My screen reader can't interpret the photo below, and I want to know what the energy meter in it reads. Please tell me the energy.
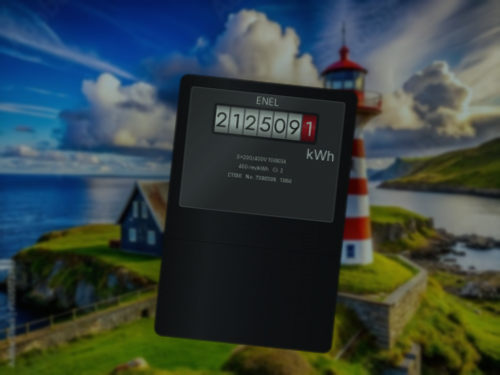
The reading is 212509.1 kWh
